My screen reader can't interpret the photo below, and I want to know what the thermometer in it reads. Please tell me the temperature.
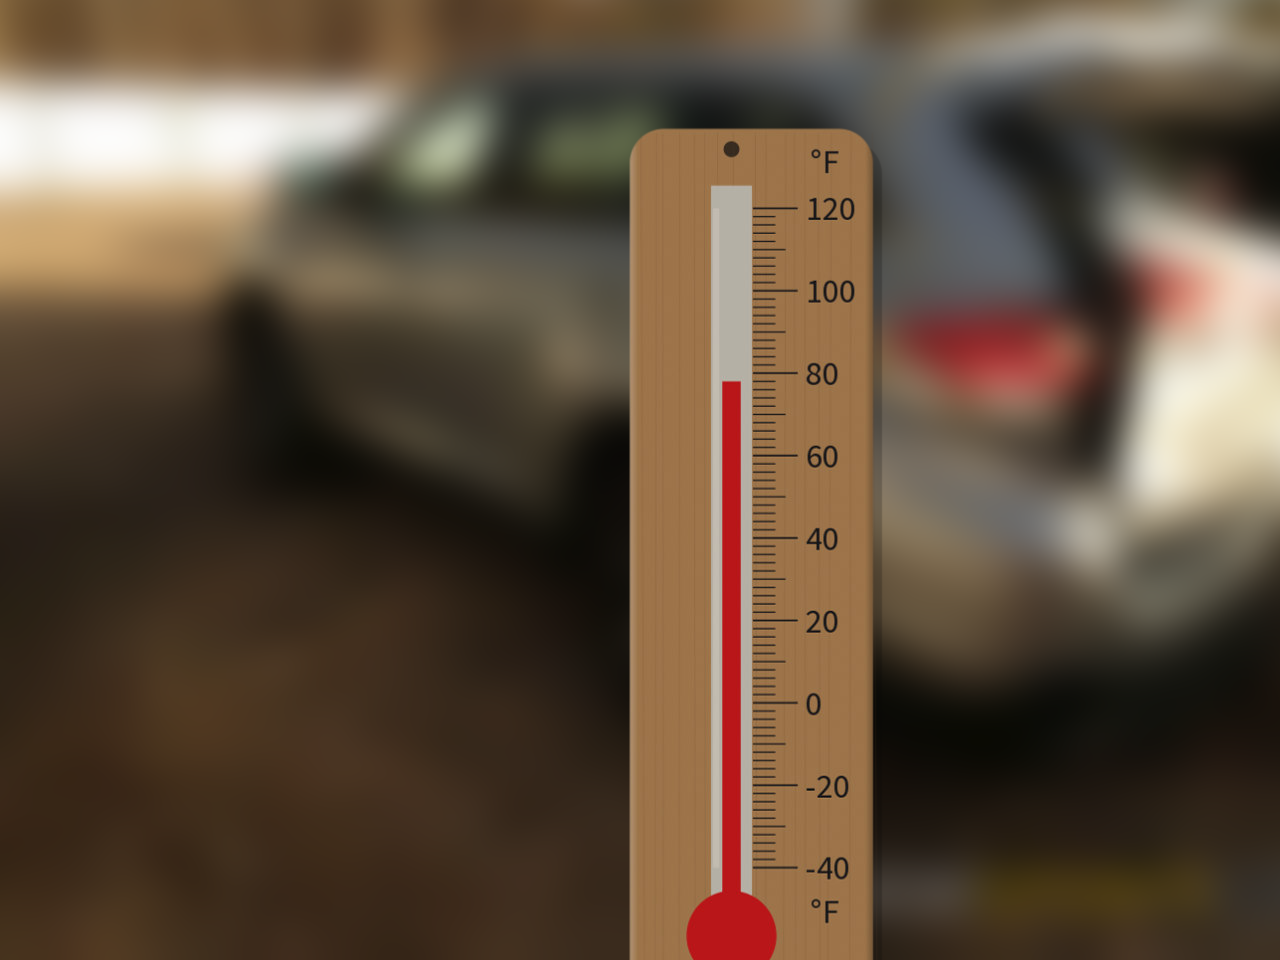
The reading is 78 °F
